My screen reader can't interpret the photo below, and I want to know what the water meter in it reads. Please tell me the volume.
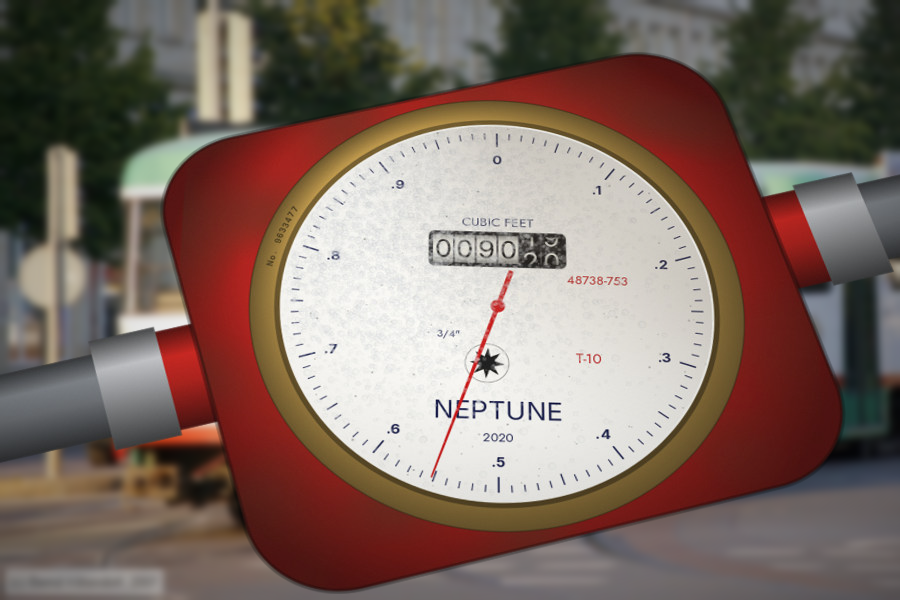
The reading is 9019.55 ft³
